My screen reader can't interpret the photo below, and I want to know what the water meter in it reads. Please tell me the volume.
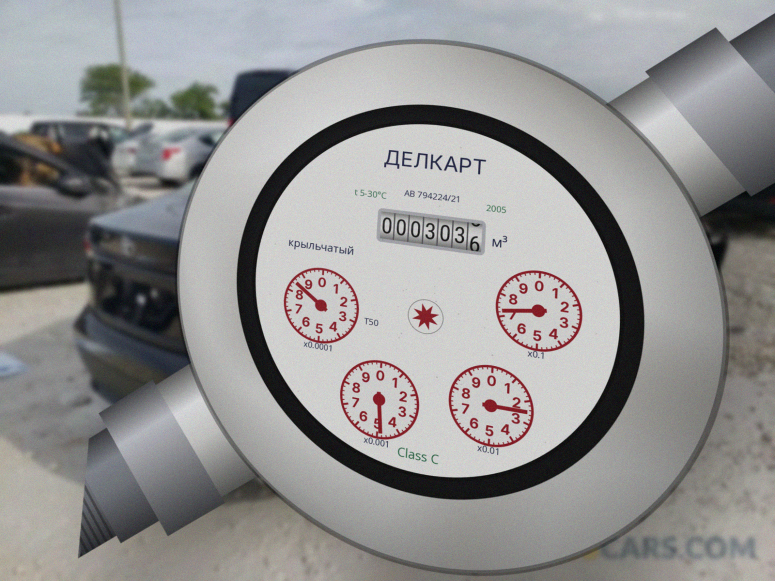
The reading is 3035.7248 m³
